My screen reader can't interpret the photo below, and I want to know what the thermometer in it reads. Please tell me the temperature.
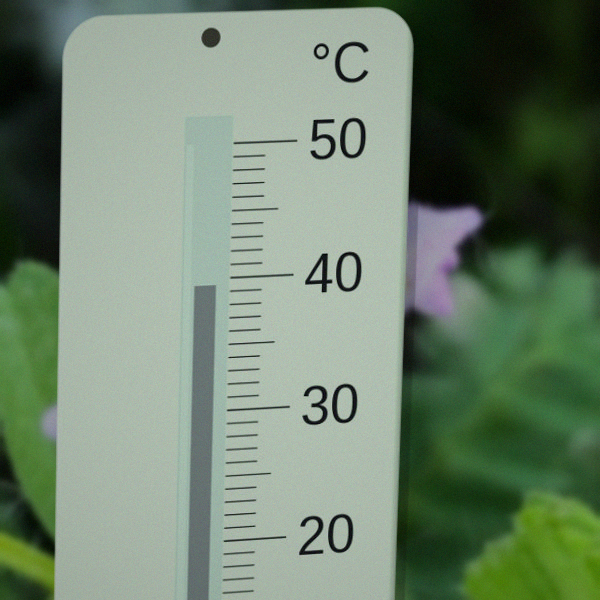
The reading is 39.5 °C
